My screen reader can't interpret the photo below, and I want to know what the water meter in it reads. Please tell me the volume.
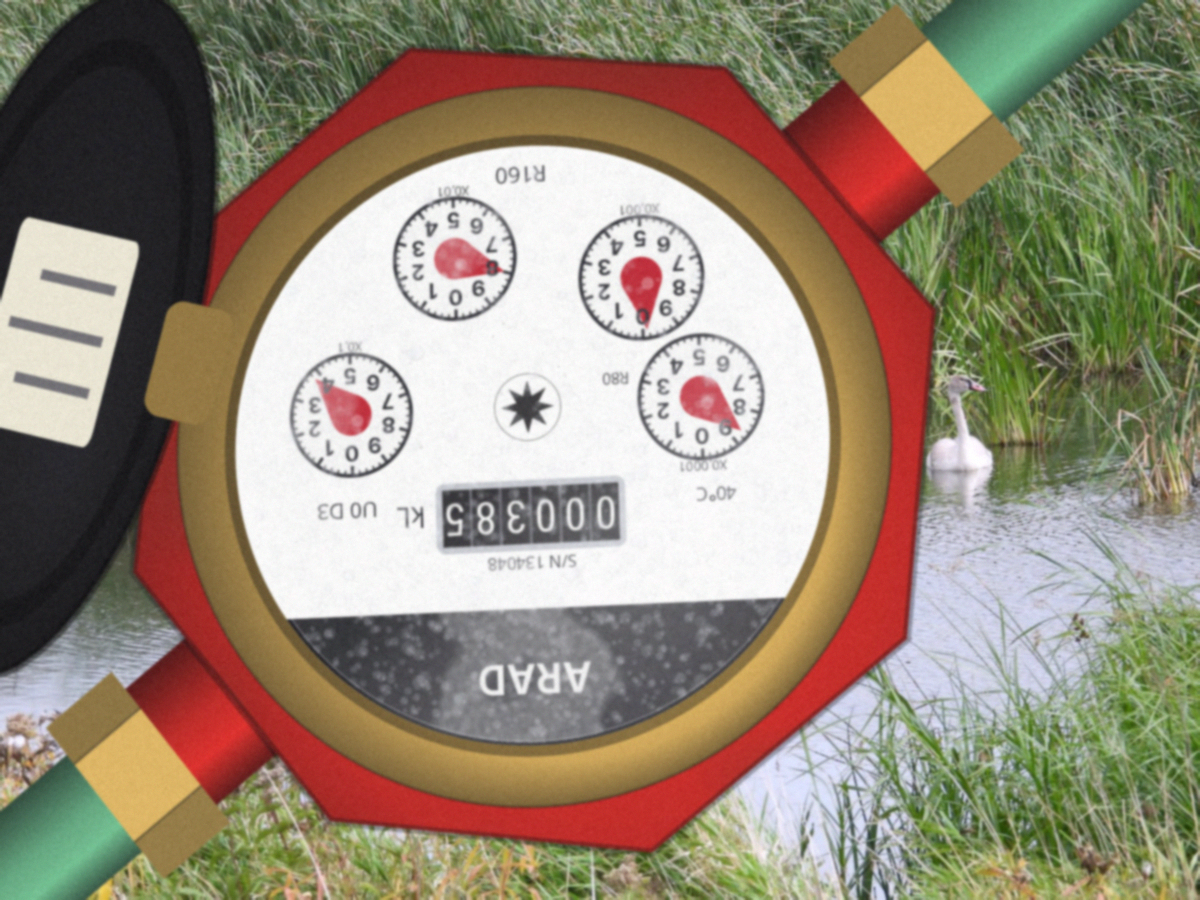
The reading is 385.3798 kL
